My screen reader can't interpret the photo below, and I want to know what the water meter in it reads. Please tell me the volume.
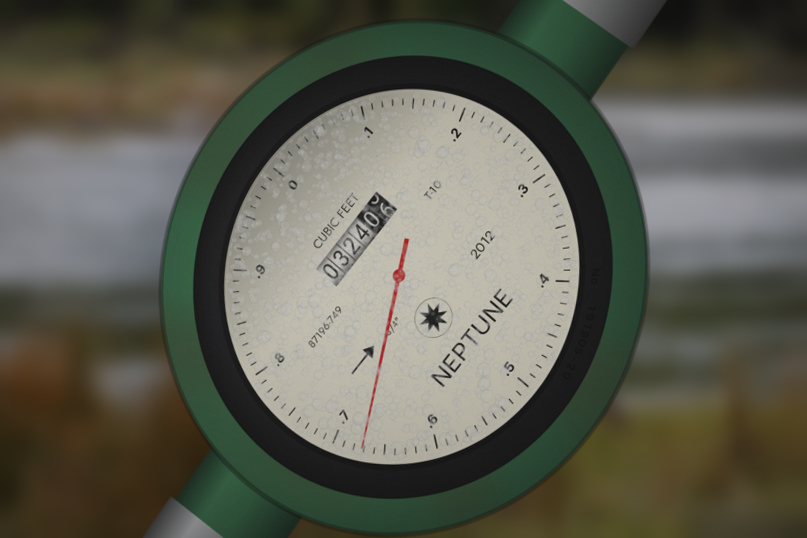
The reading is 32405.67 ft³
